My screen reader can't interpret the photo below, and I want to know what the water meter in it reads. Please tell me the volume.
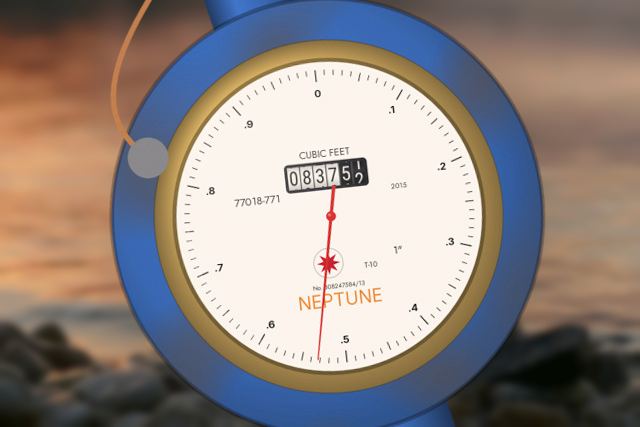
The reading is 83751.53 ft³
